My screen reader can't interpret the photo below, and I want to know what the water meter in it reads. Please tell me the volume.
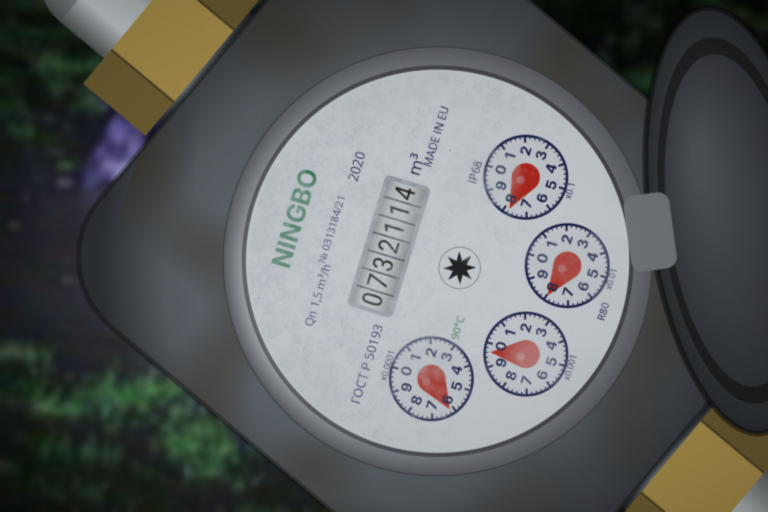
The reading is 732114.7796 m³
